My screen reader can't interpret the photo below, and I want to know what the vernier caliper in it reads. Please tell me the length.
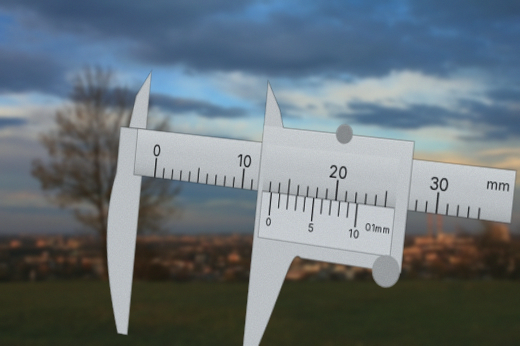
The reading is 13.2 mm
